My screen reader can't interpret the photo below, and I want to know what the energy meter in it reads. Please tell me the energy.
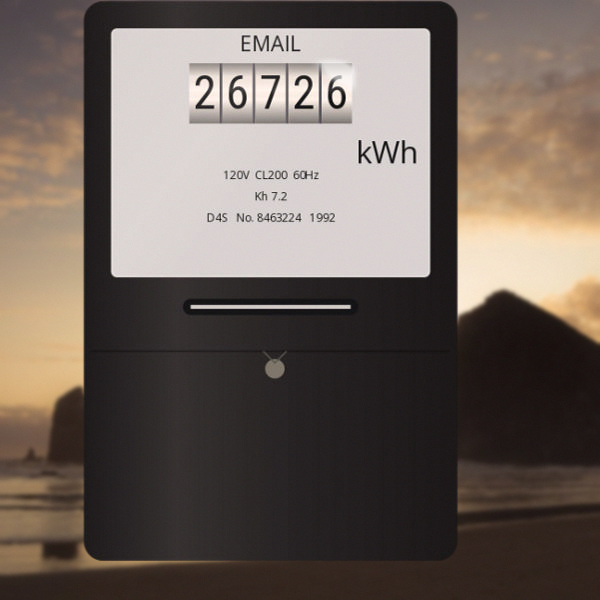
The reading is 26726 kWh
